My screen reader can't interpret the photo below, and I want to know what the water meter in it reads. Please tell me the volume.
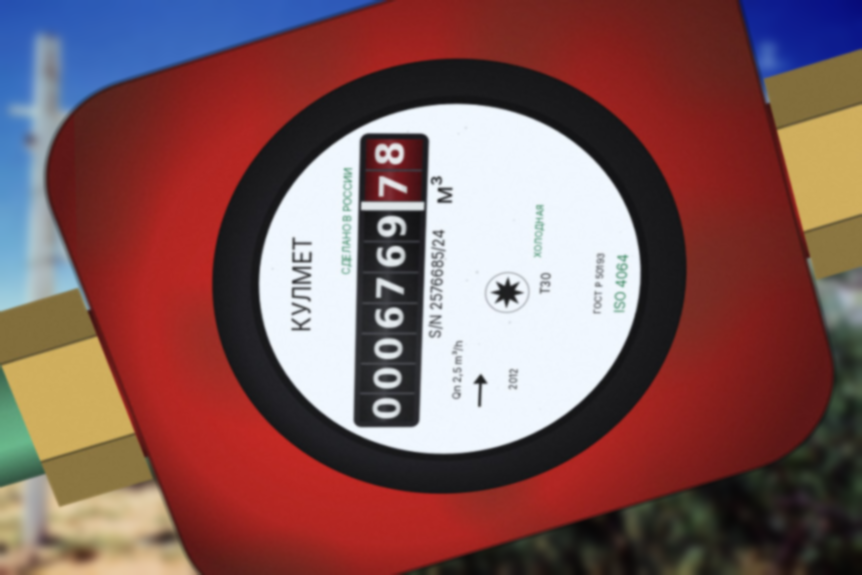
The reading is 6769.78 m³
